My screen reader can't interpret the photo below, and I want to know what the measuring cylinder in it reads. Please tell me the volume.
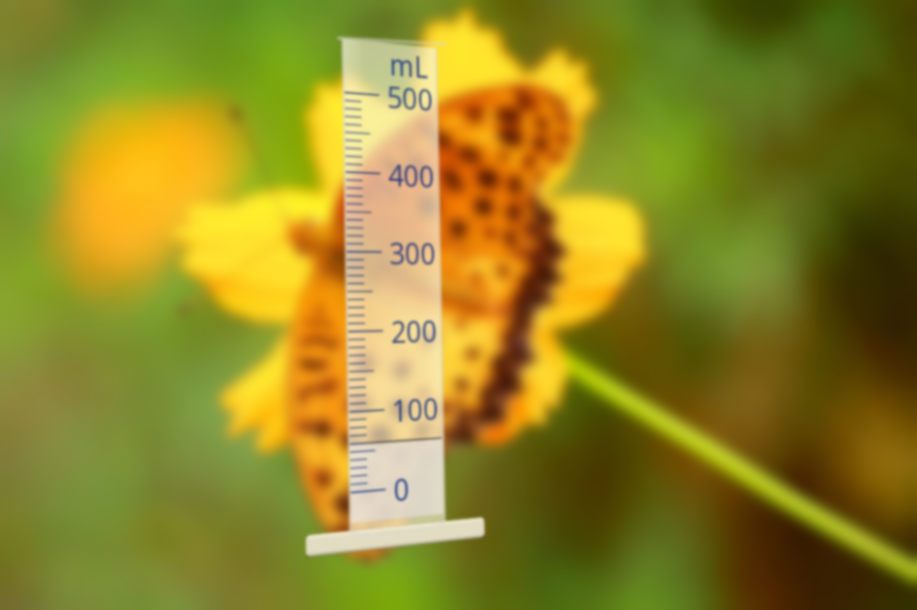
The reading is 60 mL
